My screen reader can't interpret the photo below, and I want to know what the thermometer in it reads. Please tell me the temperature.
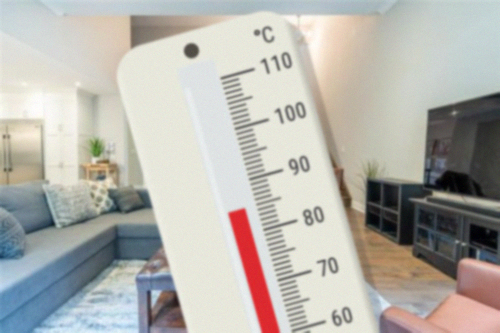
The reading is 85 °C
